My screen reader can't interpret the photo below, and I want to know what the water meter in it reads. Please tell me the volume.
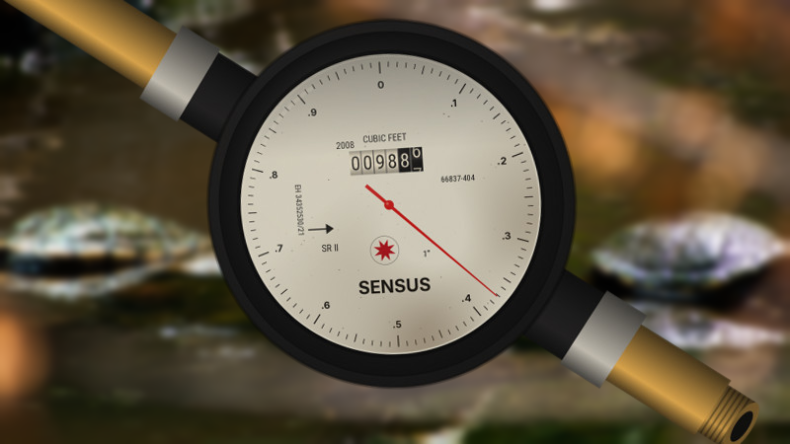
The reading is 9886.37 ft³
